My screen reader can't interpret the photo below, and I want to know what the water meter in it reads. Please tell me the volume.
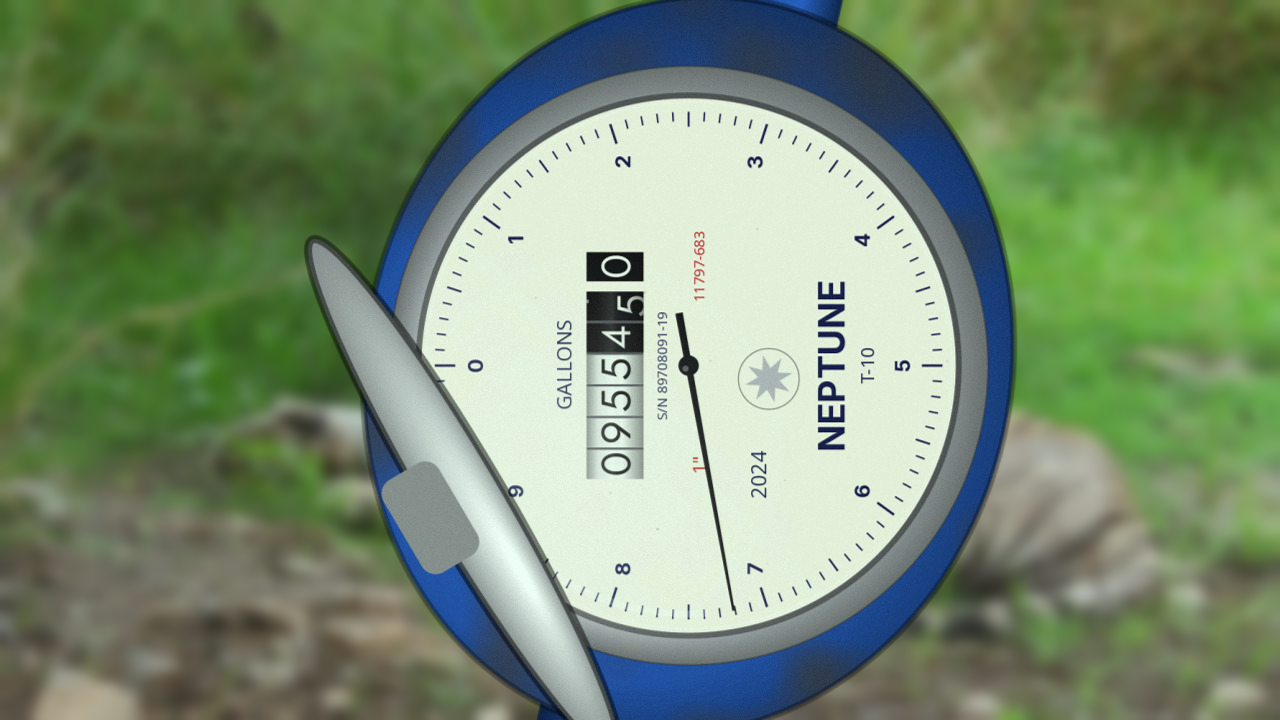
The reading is 955447.2 gal
